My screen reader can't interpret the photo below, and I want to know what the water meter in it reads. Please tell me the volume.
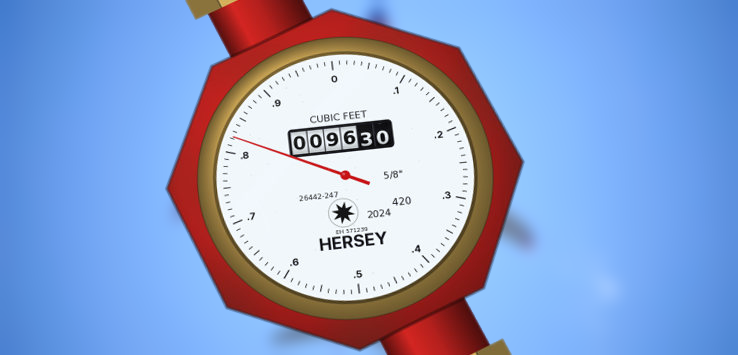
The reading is 9629.82 ft³
